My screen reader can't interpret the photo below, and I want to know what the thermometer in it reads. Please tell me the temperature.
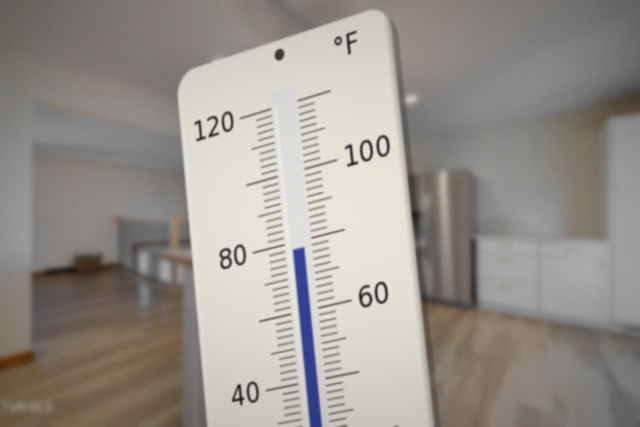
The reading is 78 °F
